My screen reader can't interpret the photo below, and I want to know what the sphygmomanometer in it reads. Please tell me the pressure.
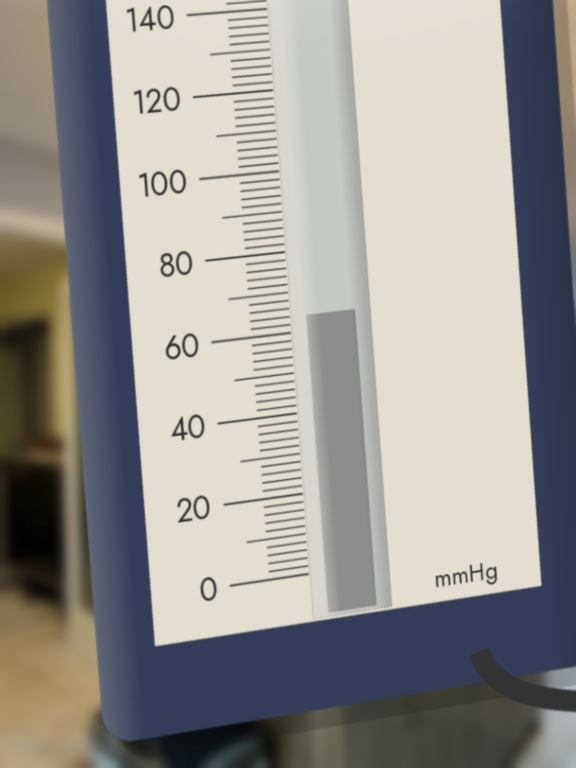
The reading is 64 mmHg
